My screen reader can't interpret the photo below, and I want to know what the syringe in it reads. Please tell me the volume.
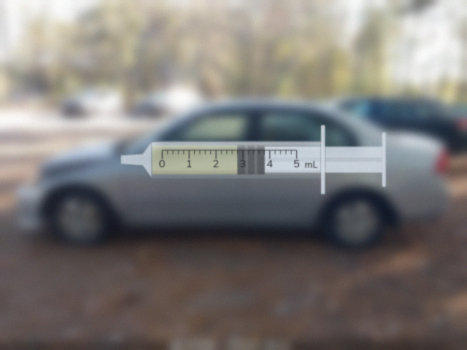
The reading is 2.8 mL
